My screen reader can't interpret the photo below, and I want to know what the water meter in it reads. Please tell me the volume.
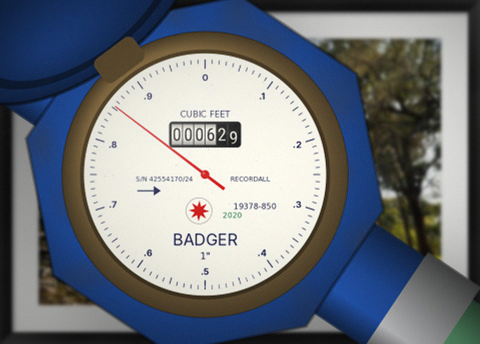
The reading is 628.85 ft³
